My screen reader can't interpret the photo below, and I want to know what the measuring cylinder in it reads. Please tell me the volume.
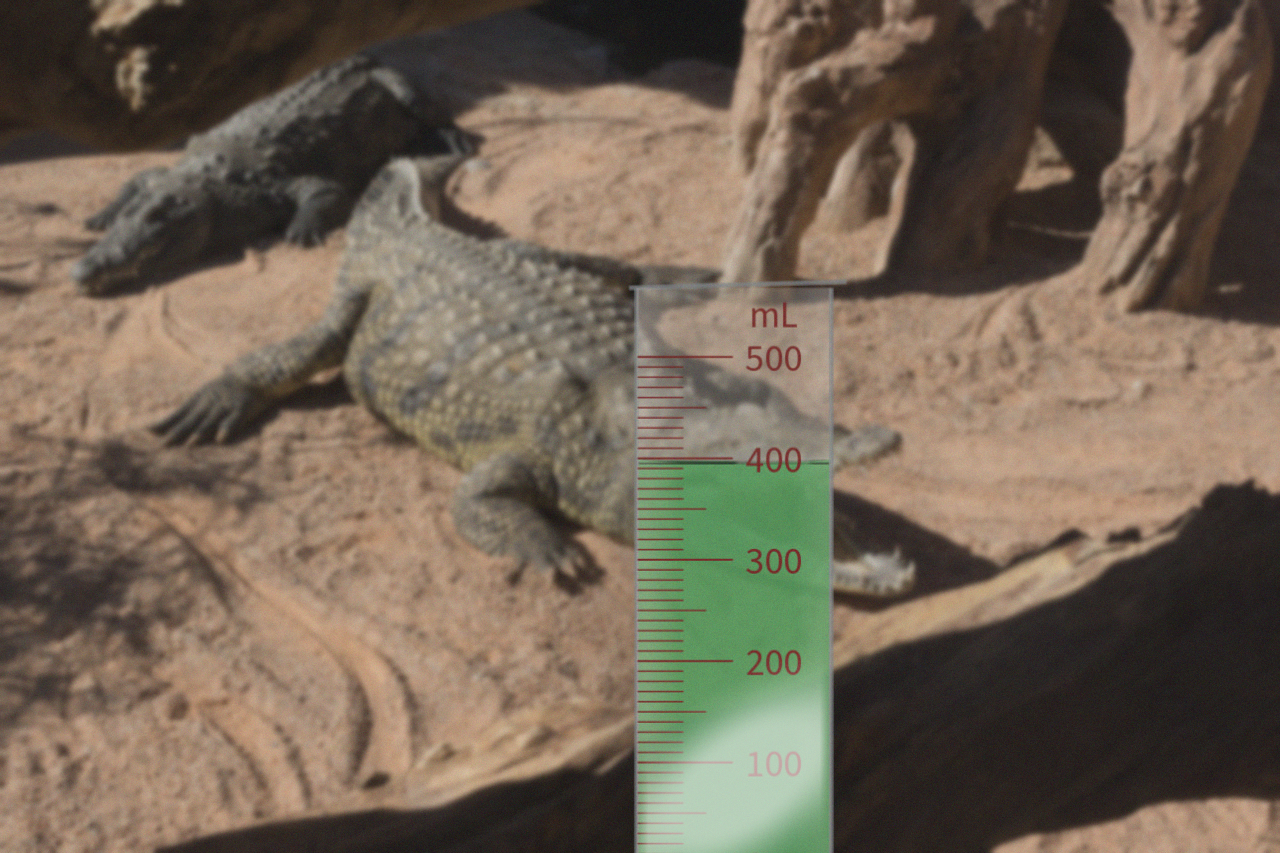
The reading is 395 mL
